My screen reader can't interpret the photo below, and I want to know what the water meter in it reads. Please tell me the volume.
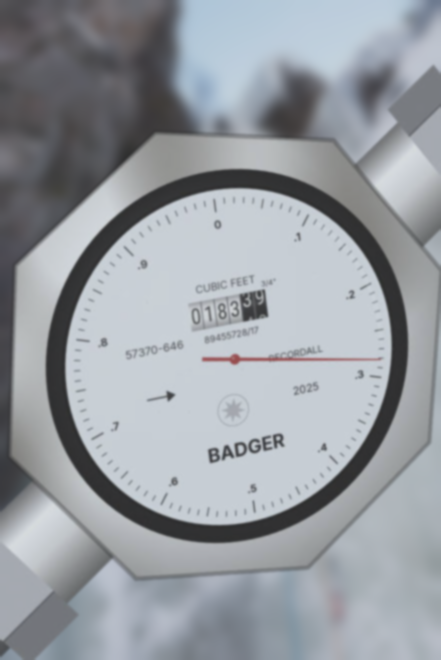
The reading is 18339.28 ft³
